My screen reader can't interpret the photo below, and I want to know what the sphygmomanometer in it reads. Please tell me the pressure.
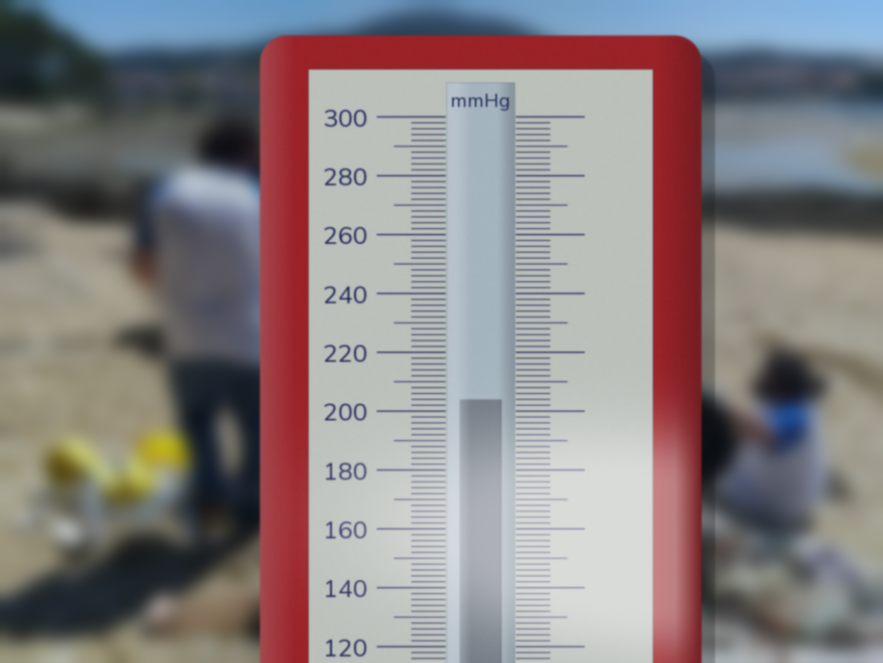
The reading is 204 mmHg
